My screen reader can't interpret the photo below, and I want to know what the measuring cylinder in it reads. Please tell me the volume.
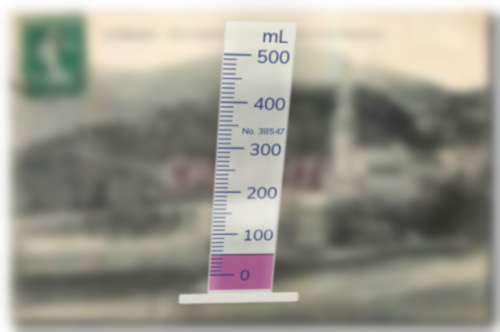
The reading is 50 mL
